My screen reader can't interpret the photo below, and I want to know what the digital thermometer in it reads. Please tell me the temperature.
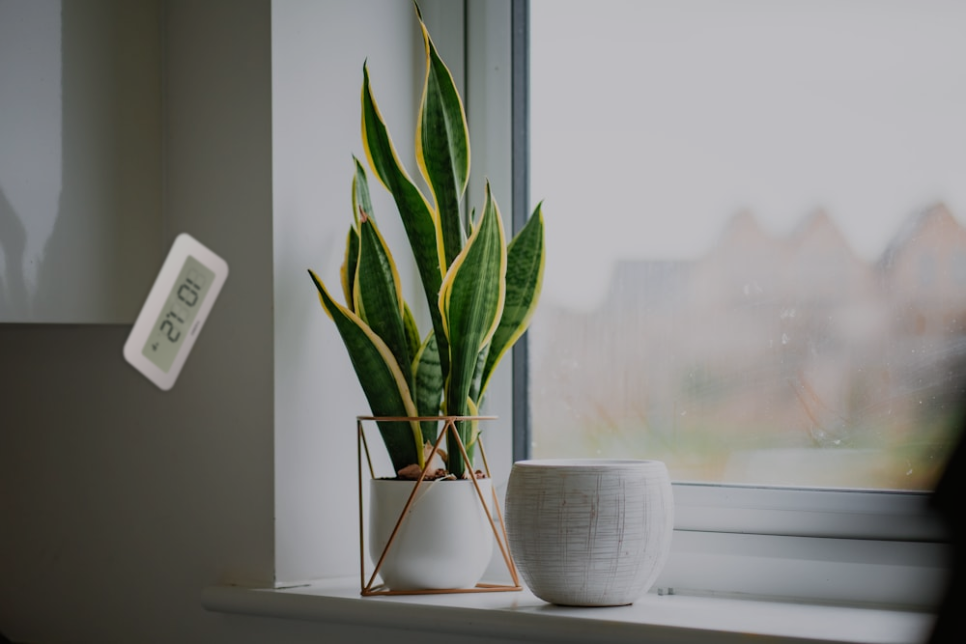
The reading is 101.2 °F
